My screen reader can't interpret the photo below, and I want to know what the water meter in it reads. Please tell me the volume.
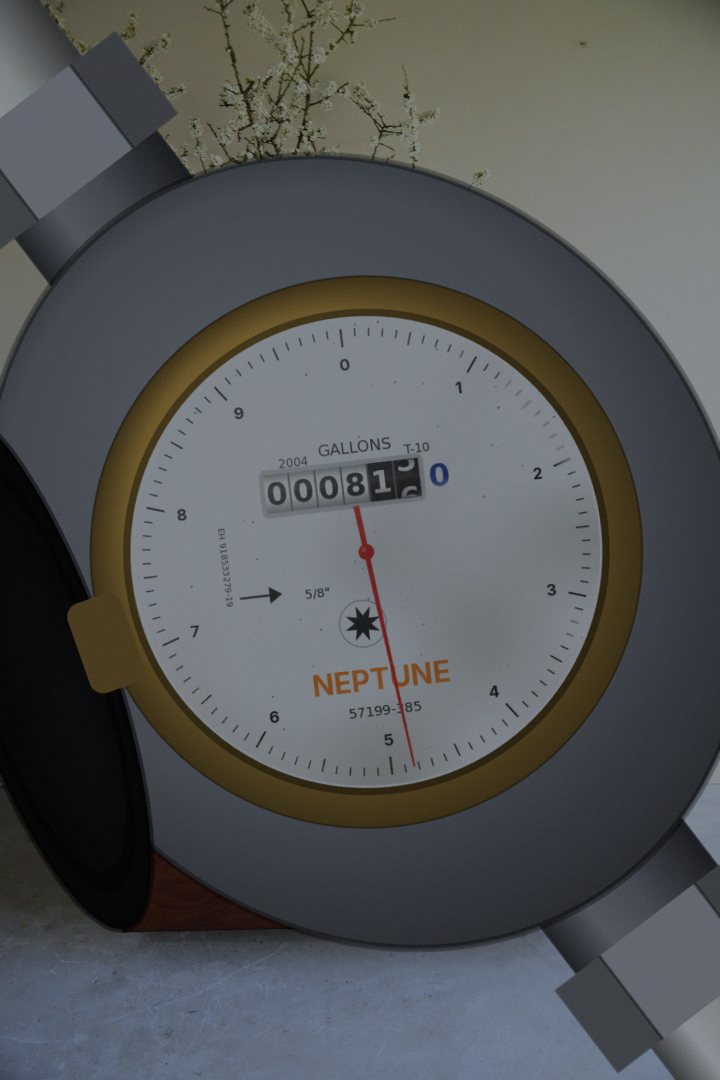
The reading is 8154.8 gal
